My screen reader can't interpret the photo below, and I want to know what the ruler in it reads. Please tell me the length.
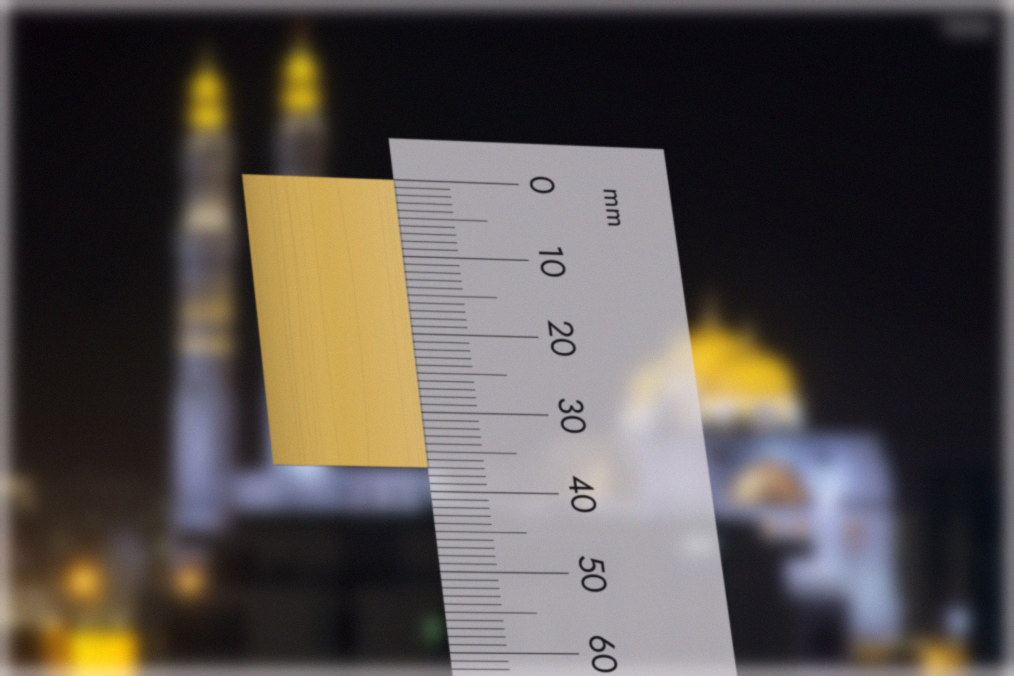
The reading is 37 mm
